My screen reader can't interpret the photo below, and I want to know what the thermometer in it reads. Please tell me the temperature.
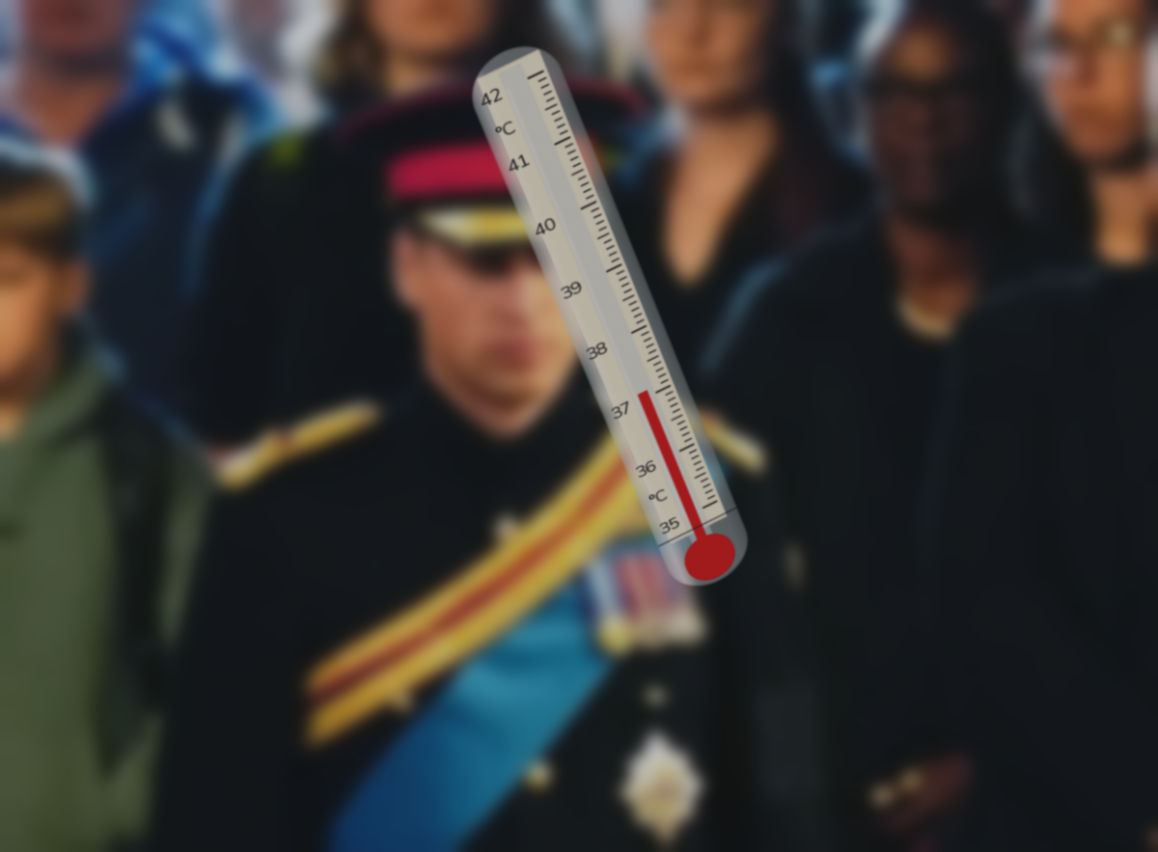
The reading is 37.1 °C
